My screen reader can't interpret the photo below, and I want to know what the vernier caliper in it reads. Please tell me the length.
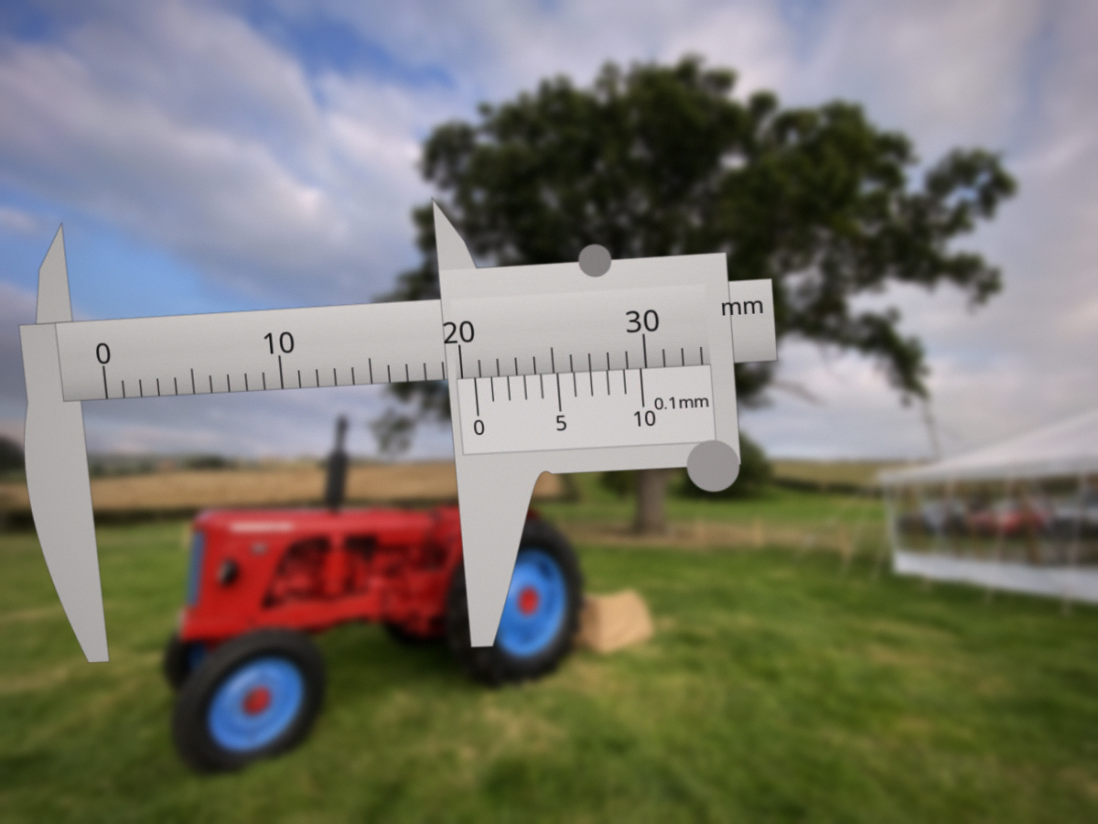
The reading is 20.7 mm
